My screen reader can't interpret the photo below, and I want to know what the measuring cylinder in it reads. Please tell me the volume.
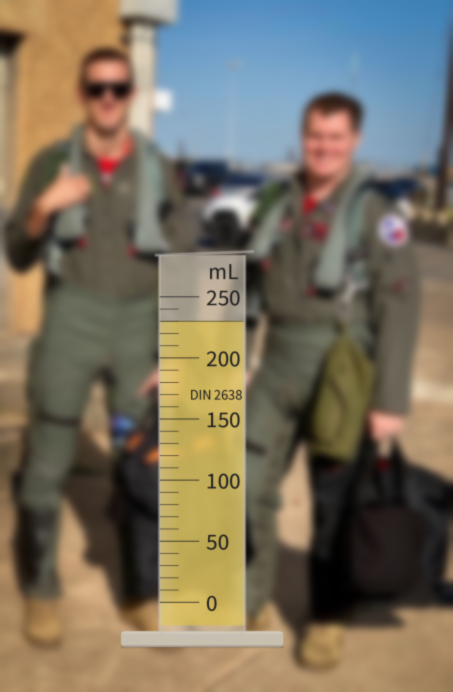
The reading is 230 mL
